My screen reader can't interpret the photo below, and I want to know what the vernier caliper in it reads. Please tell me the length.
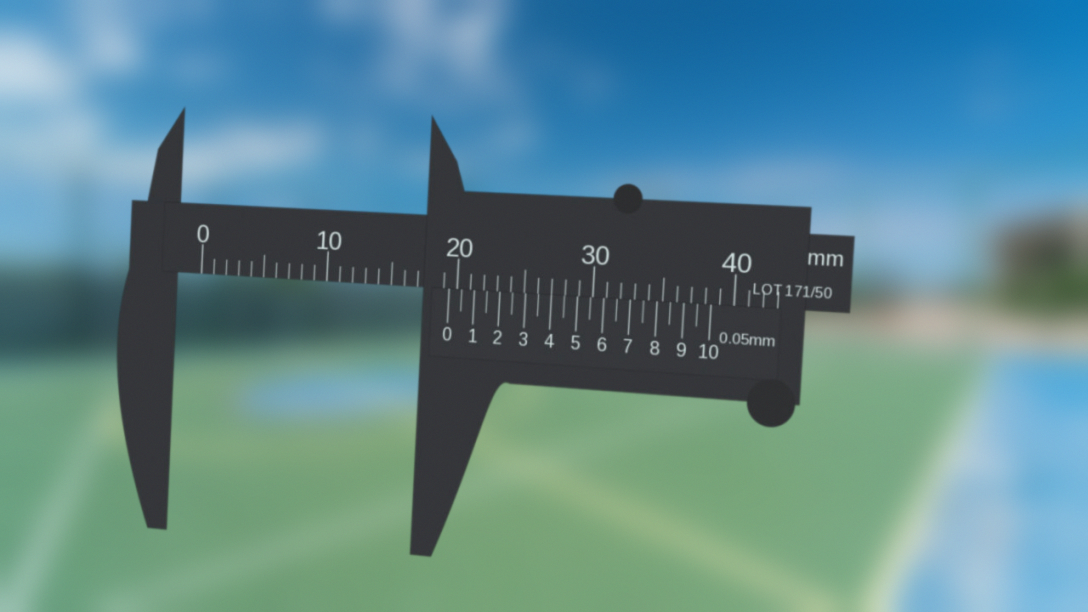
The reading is 19.4 mm
